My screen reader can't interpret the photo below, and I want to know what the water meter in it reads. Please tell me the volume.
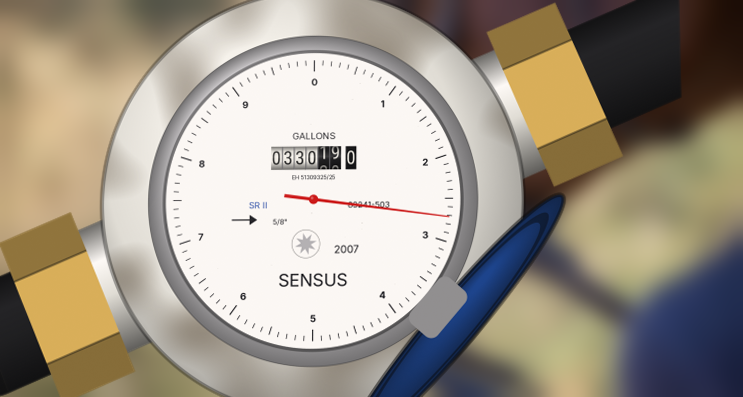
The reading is 330192.7 gal
